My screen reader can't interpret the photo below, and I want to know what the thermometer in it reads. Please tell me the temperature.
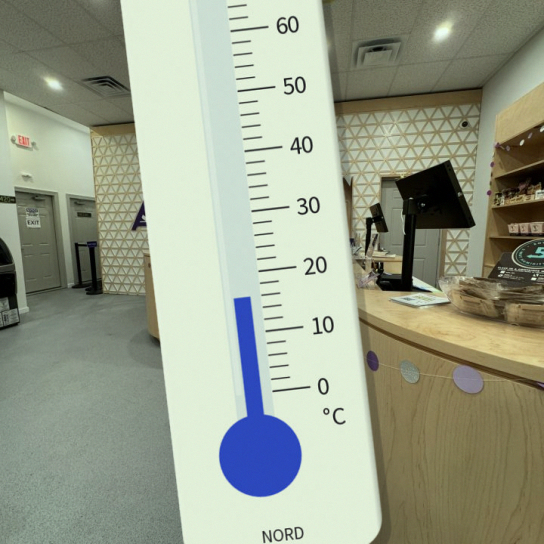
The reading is 16 °C
